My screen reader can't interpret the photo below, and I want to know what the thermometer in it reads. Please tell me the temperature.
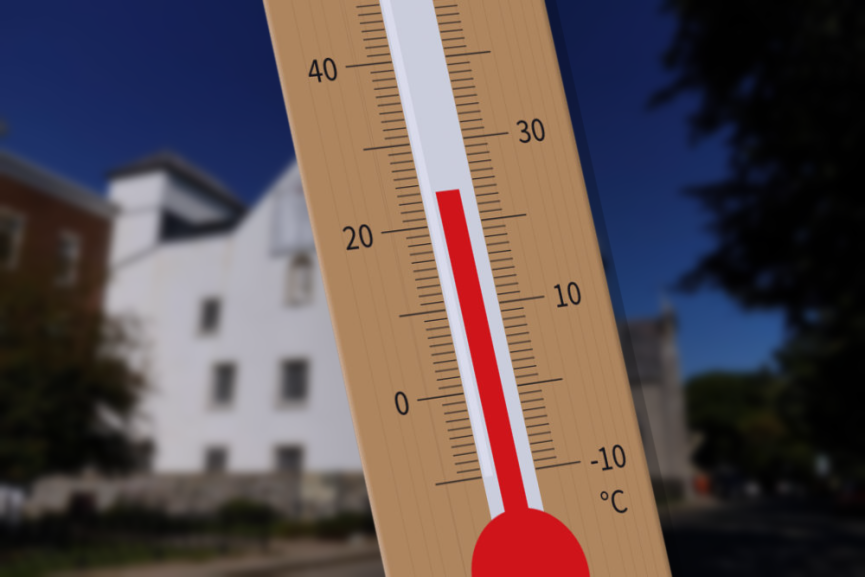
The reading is 24 °C
